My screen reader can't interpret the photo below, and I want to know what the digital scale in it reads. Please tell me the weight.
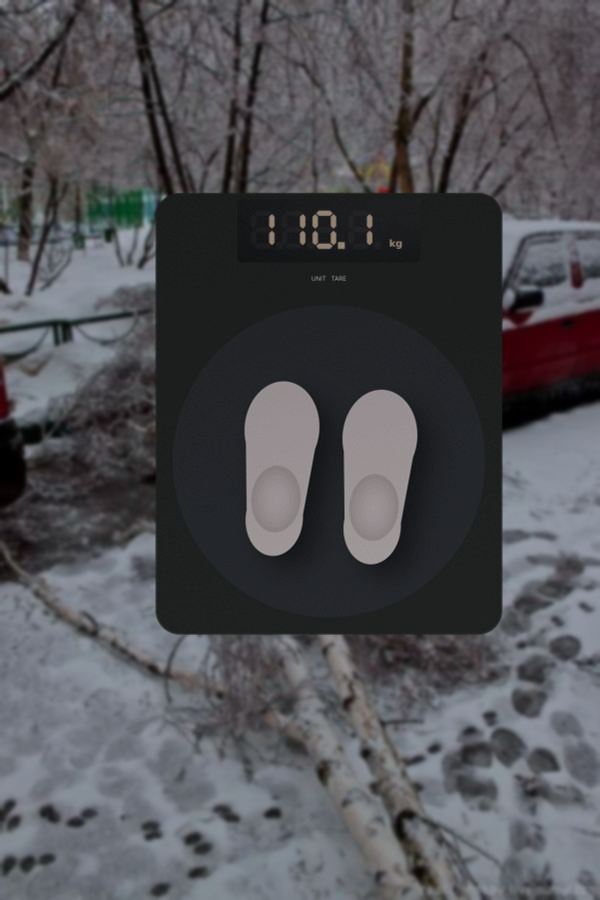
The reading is 110.1 kg
